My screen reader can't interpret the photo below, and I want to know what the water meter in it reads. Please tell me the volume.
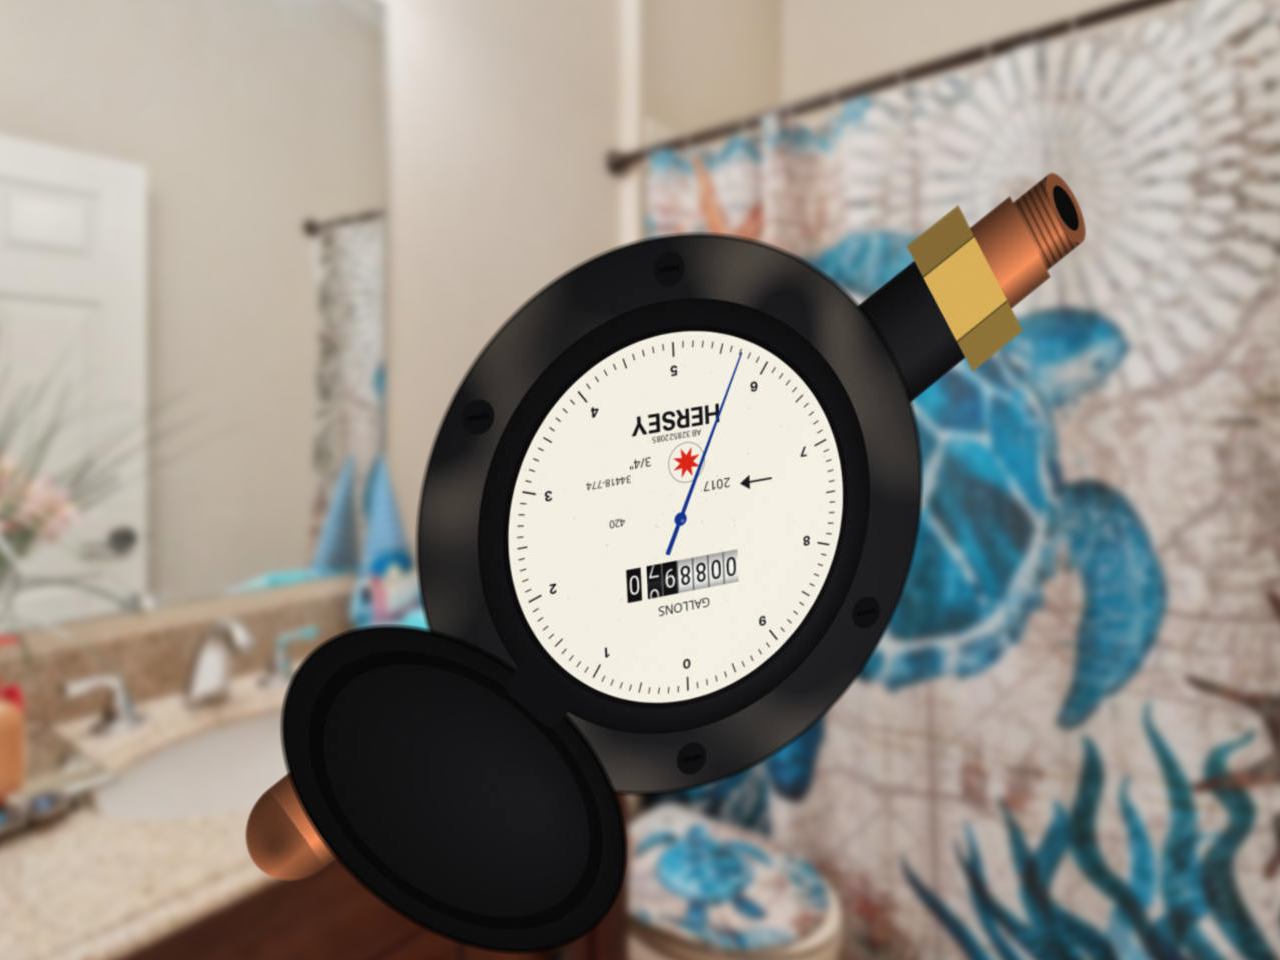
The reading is 88965.7 gal
